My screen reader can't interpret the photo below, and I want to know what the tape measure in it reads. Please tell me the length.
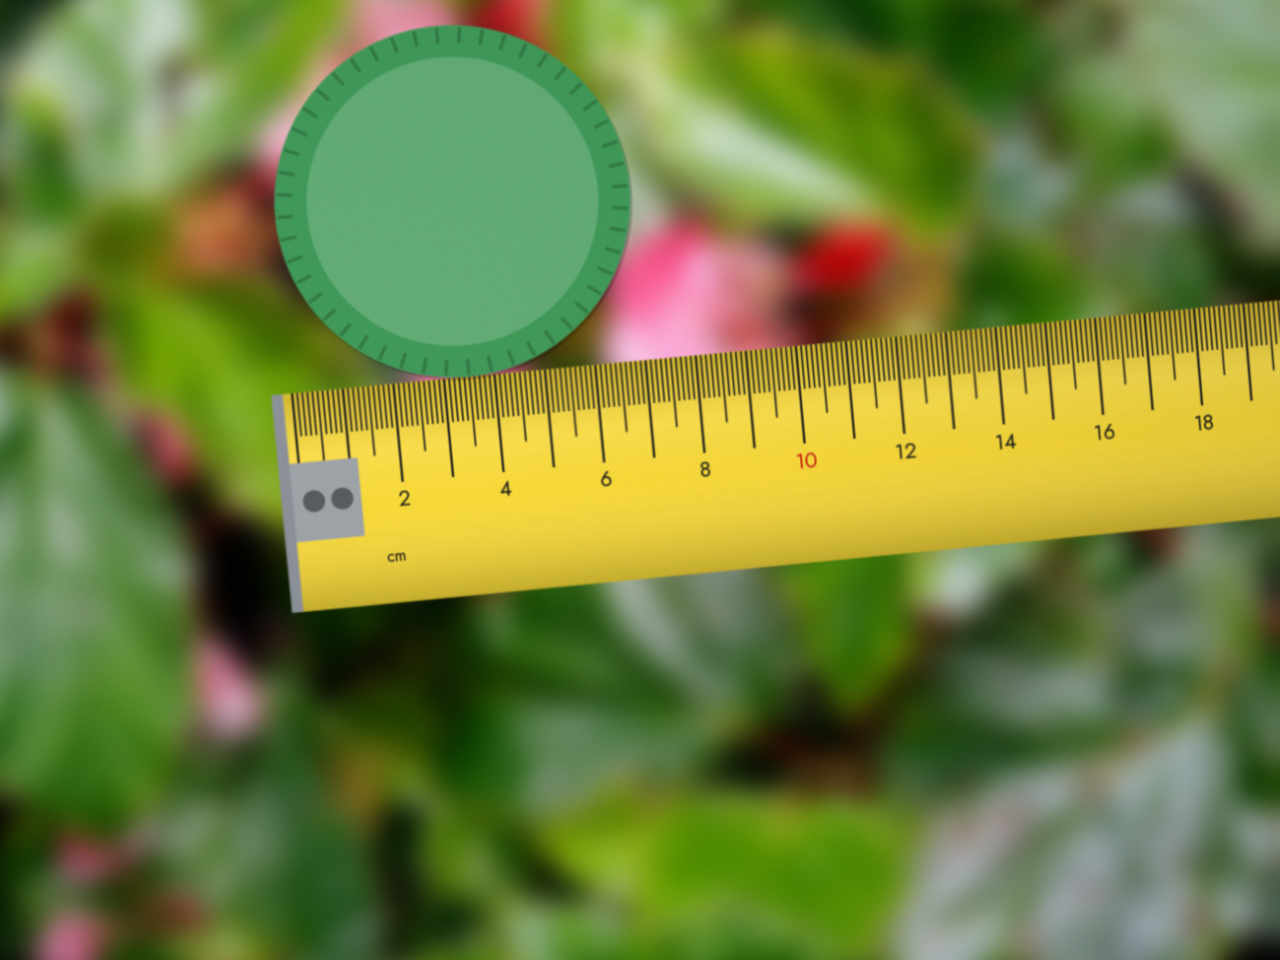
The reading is 7 cm
